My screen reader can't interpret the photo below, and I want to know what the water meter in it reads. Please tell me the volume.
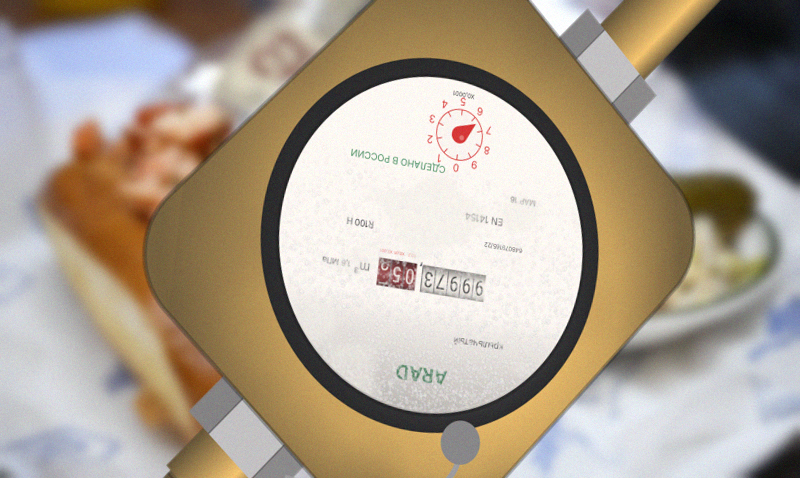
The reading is 99973.0526 m³
